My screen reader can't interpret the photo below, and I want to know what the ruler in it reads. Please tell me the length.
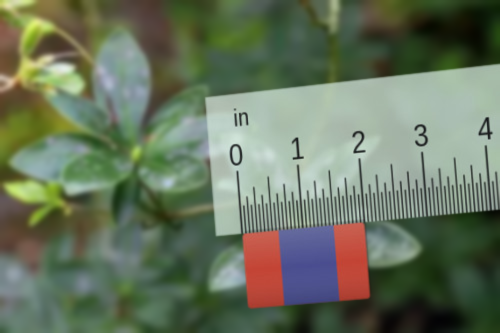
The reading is 2 in
